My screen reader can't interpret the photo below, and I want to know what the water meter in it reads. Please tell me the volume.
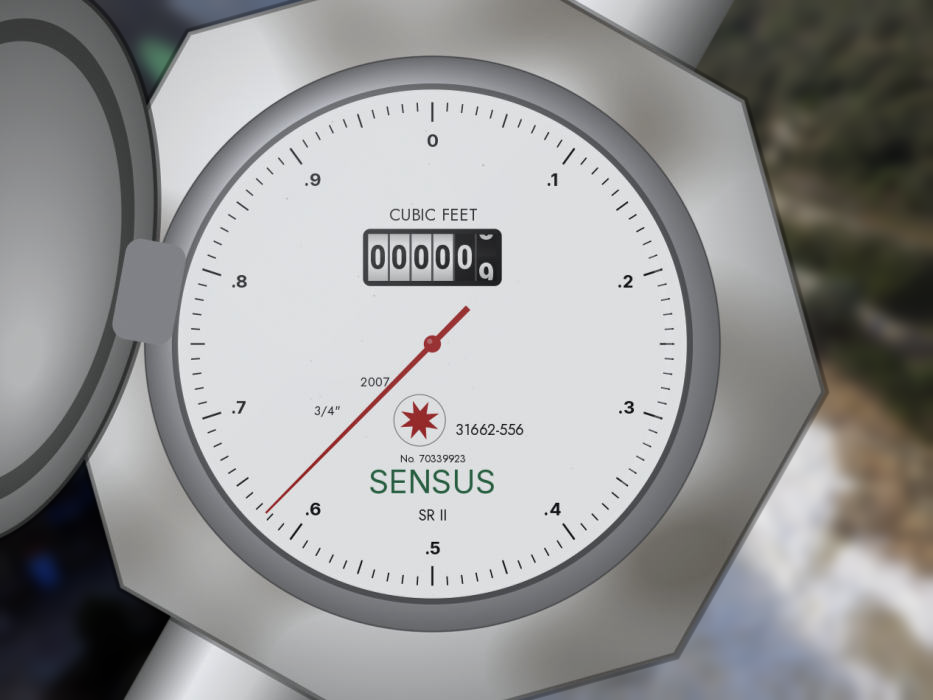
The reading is 8.62 ft³
